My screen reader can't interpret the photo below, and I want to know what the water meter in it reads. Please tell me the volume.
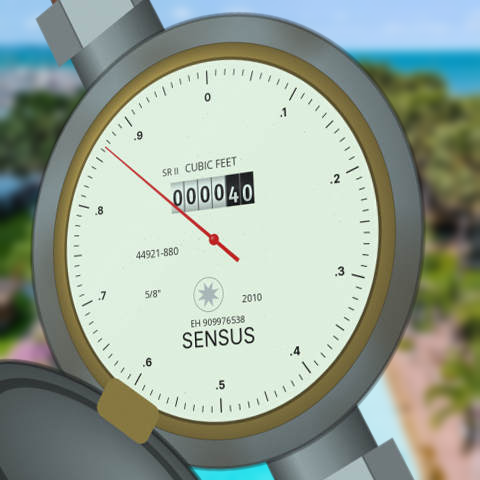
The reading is 39.86 ft³
